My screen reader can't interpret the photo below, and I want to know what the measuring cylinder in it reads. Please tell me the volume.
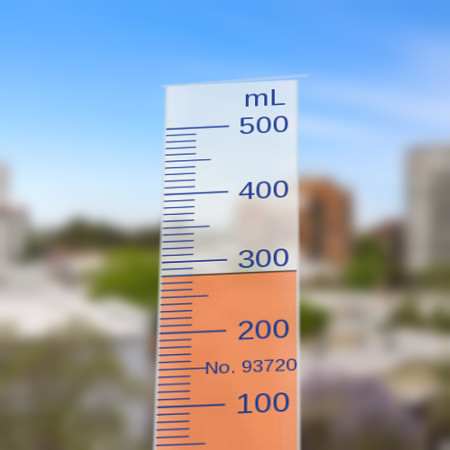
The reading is 280 mL
